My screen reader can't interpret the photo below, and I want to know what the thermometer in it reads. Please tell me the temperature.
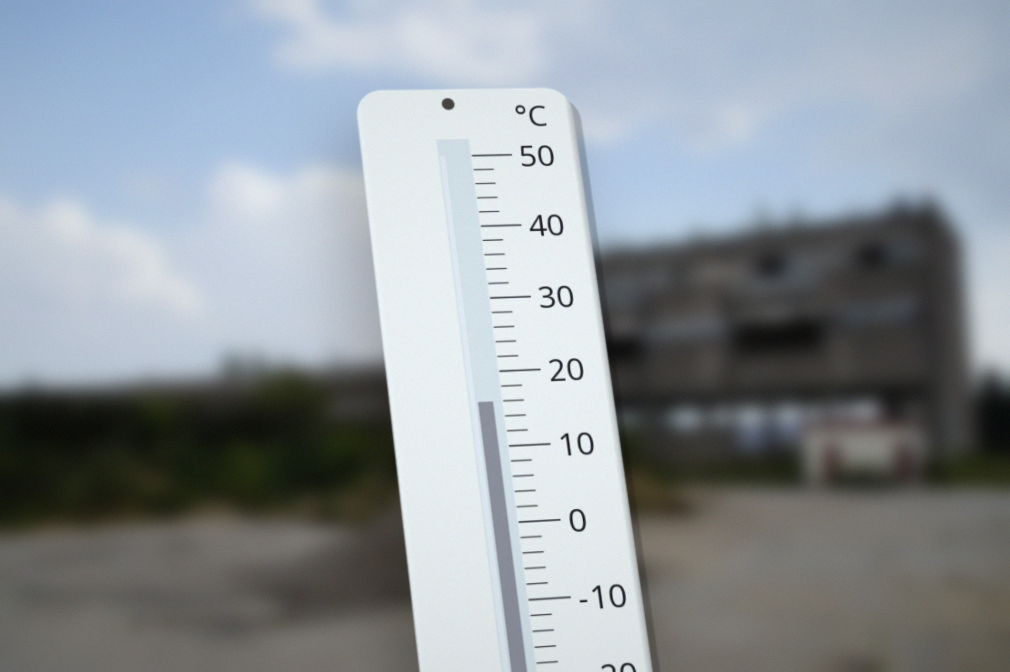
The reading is 16 °C
